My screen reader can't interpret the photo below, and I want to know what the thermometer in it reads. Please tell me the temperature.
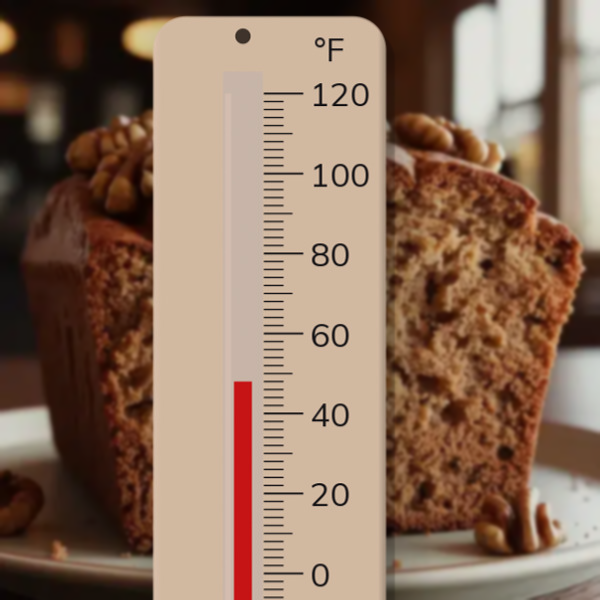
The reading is 48 °F
